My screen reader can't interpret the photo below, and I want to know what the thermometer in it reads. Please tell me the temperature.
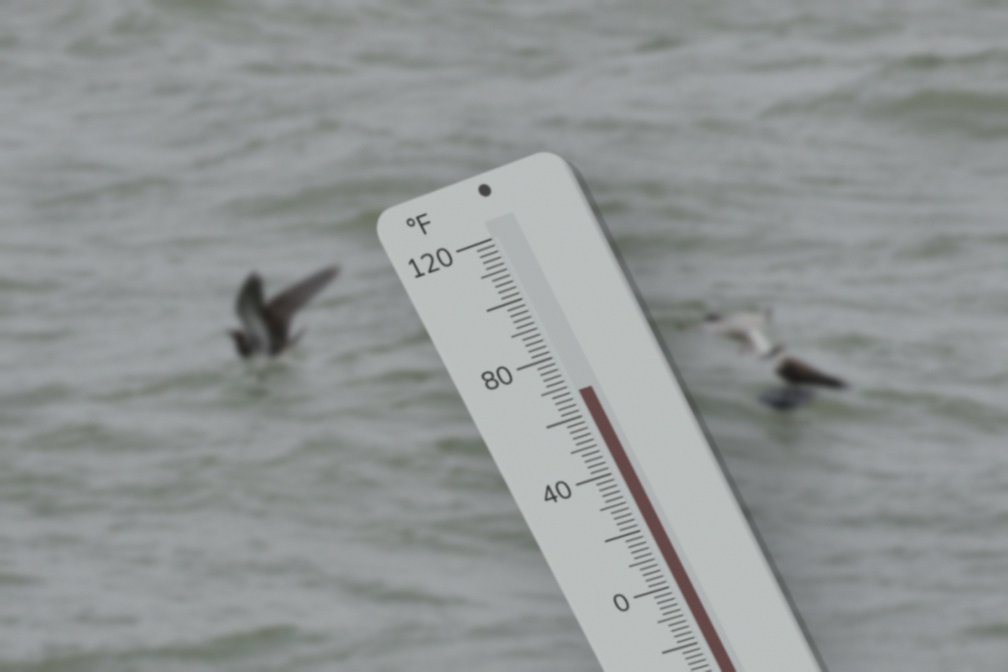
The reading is 68 °F
